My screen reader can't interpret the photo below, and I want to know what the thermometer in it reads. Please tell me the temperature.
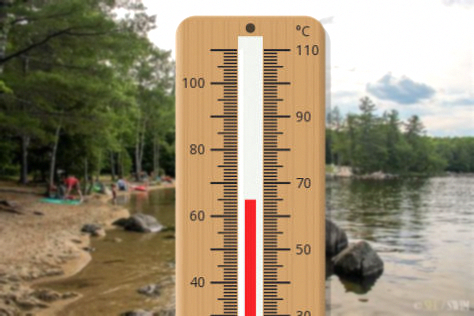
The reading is 65 °C
